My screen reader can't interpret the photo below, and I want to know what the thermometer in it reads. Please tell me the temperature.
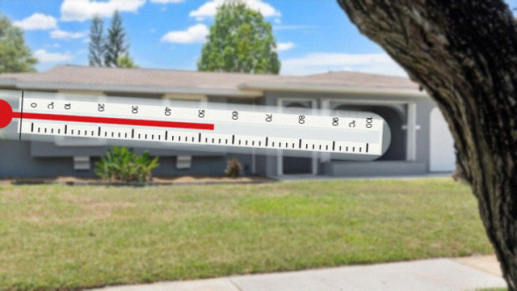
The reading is 54 °C
